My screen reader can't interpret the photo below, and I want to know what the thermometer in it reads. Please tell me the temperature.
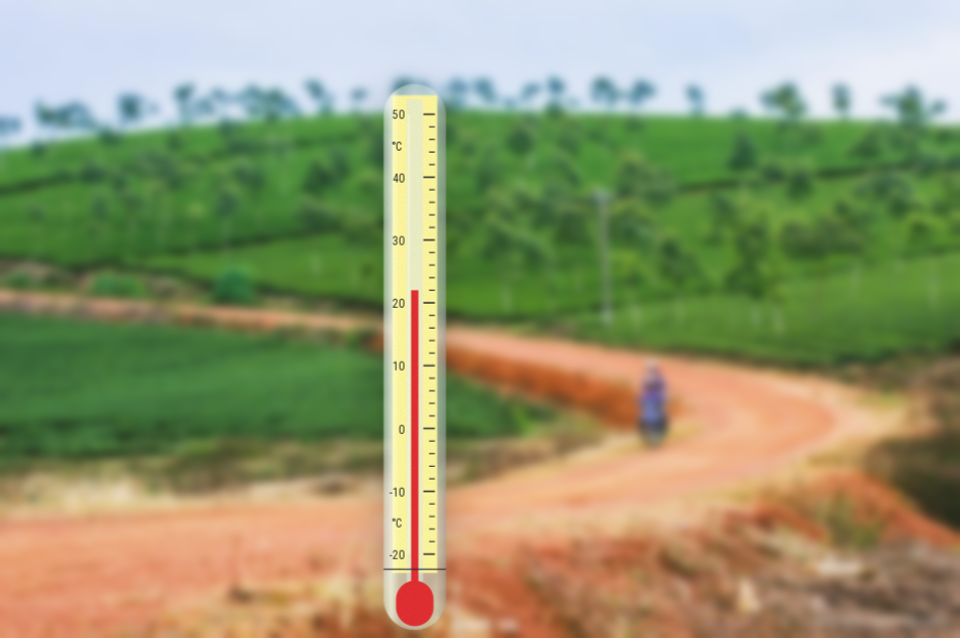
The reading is 22 °C
